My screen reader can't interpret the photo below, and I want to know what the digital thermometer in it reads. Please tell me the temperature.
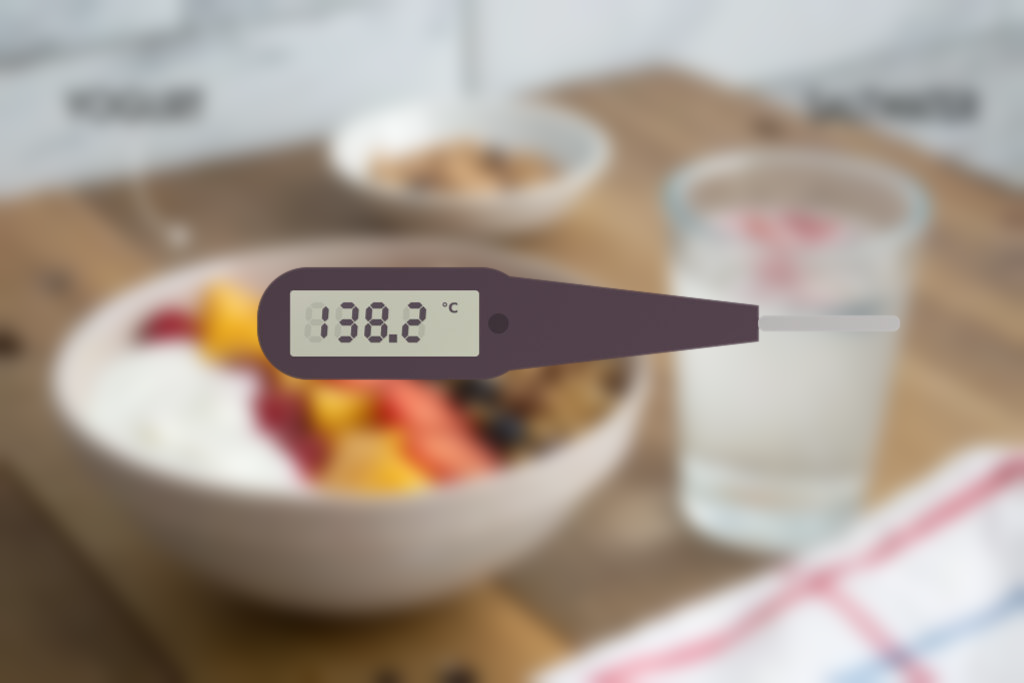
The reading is 138.2 °C
